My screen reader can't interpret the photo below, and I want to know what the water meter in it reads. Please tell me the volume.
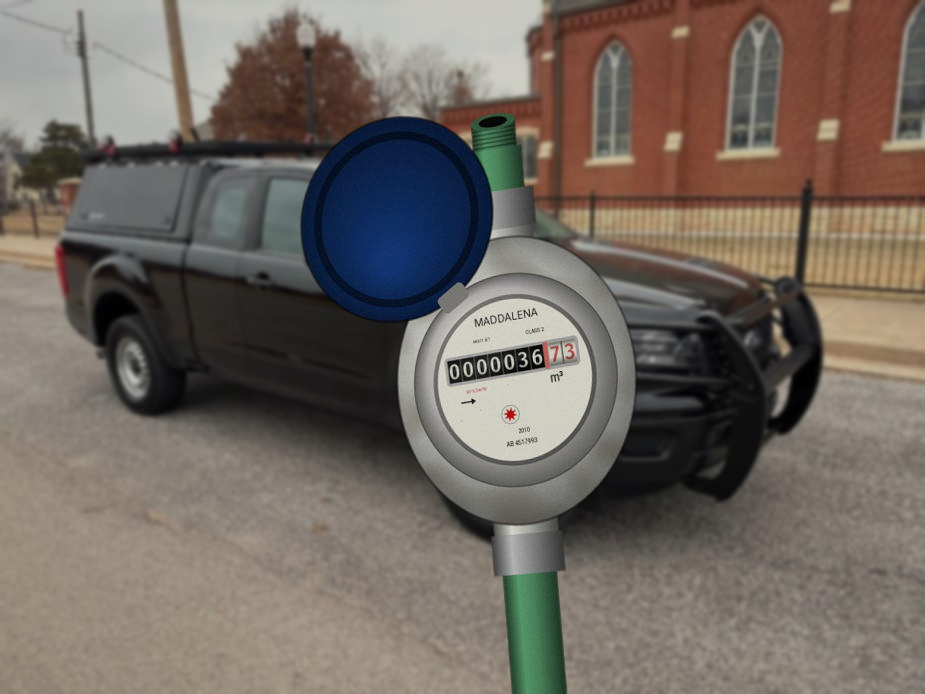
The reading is 36.73 m³
